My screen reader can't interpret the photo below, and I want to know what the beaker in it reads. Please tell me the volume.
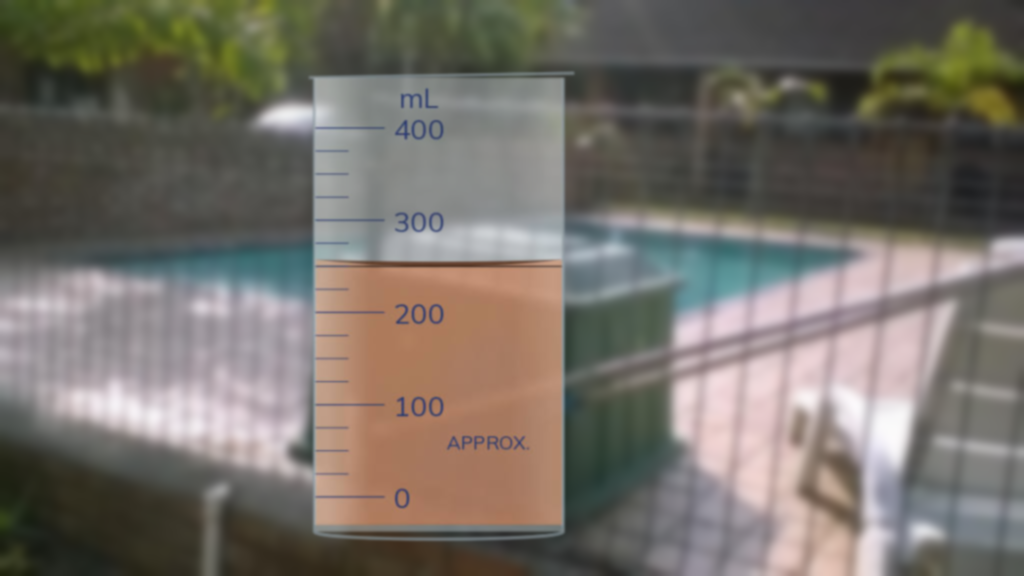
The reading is 250 mL
